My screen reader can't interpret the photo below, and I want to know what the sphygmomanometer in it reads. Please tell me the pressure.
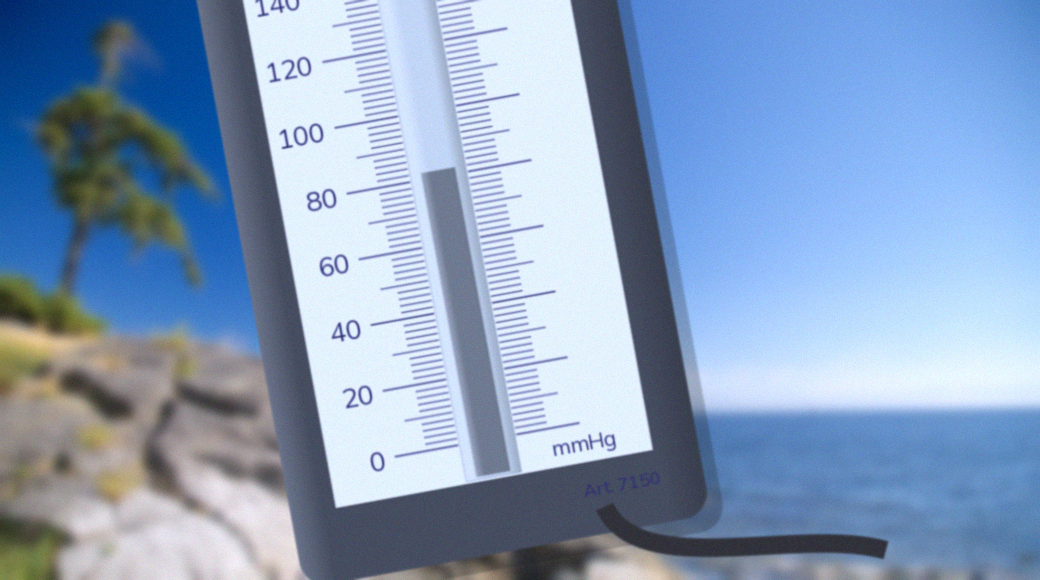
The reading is 82 mmHg
